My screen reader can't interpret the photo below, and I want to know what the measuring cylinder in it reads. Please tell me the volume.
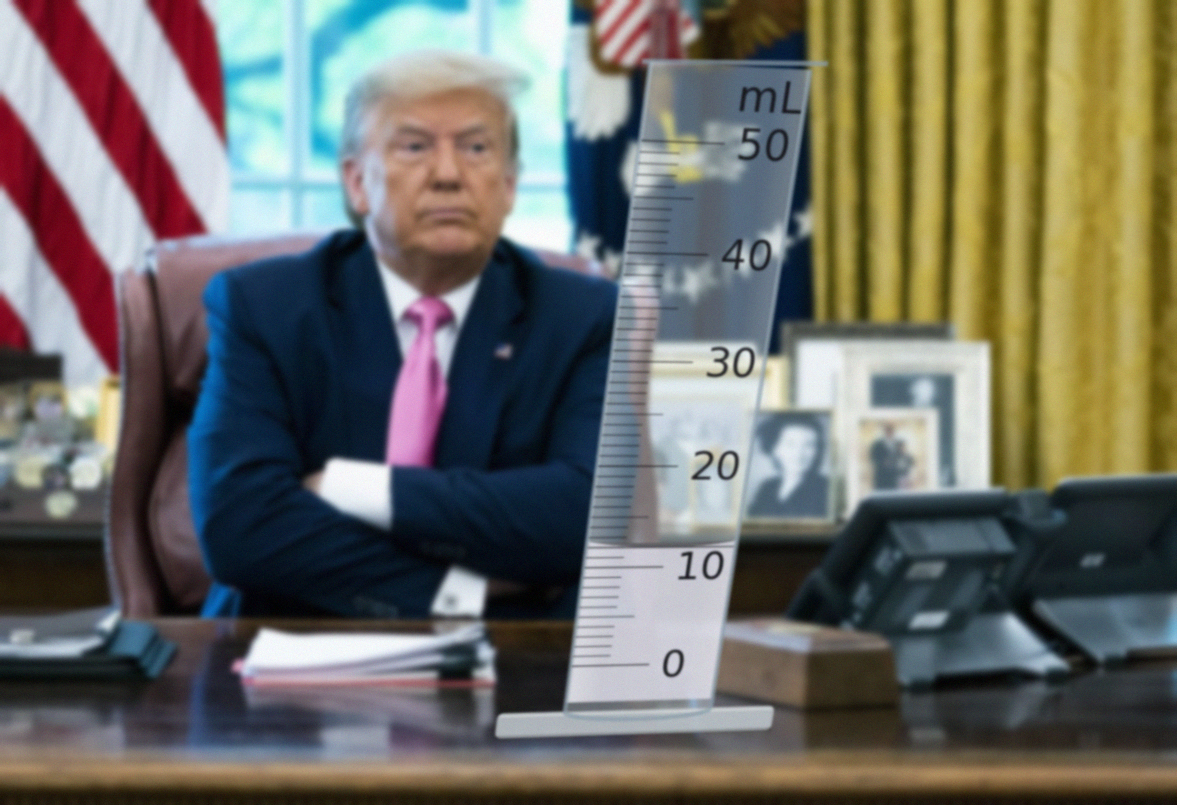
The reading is 12 mL
